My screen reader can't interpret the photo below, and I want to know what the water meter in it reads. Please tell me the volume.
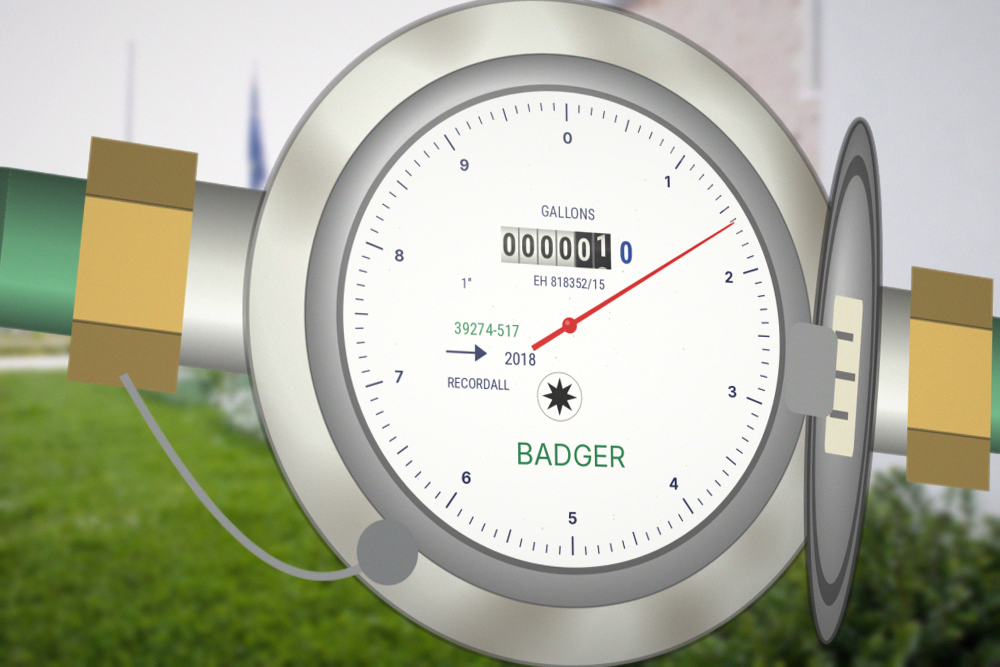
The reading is 11.6 gal
